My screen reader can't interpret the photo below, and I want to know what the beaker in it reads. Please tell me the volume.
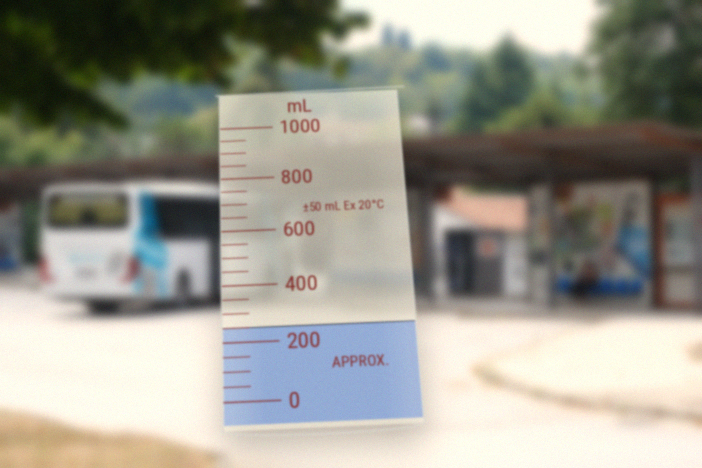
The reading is 250 mL
